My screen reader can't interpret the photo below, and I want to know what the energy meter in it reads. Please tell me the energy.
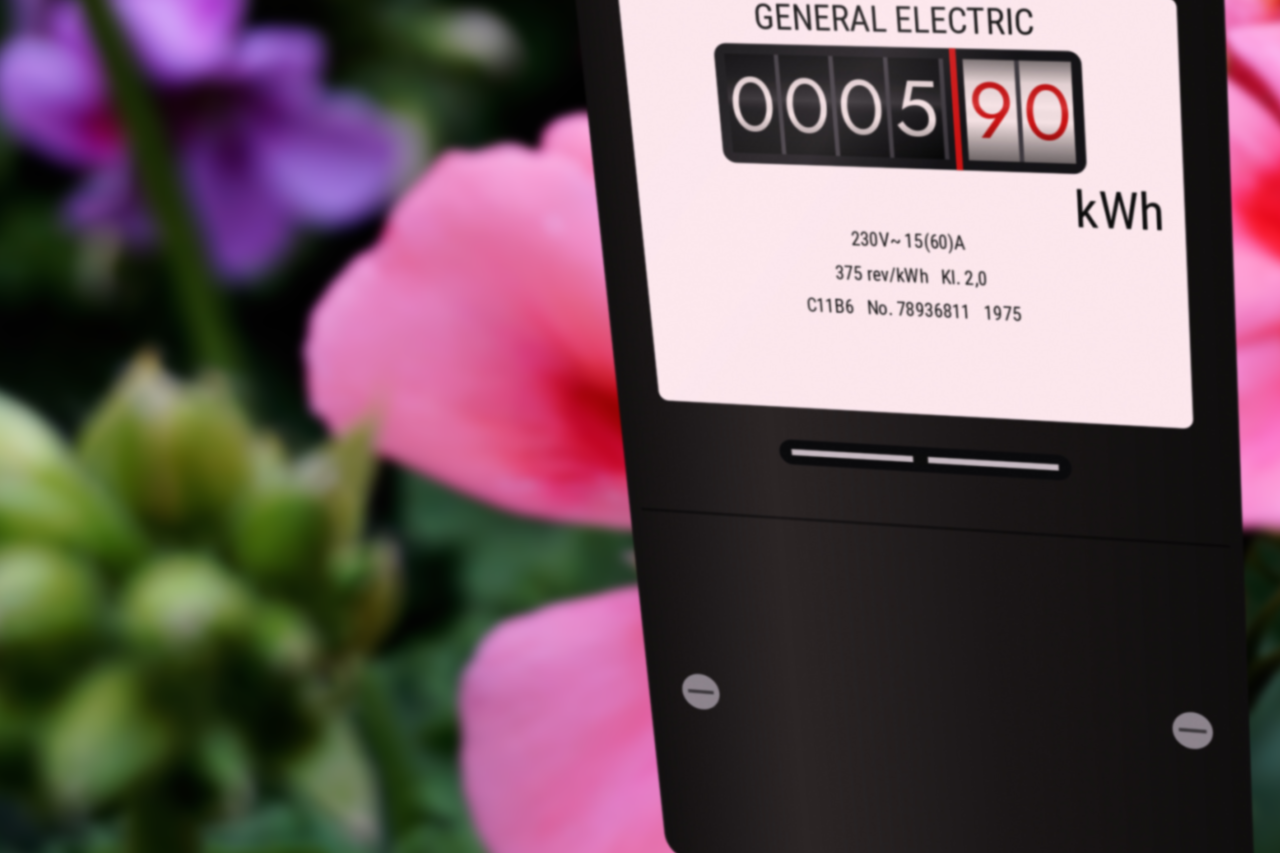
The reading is 5.90 kWh
